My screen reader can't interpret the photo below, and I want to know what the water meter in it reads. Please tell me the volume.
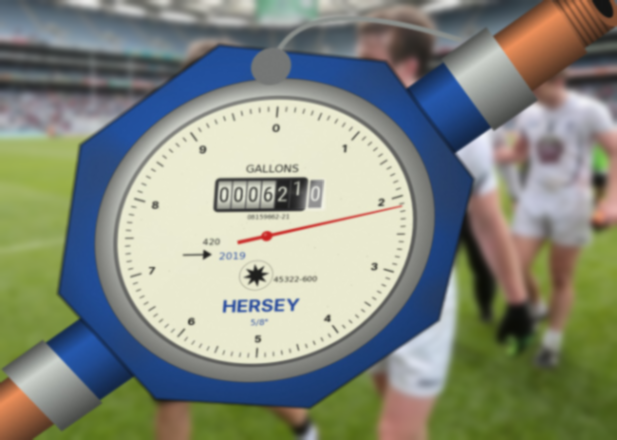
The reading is 6212.1 gal
